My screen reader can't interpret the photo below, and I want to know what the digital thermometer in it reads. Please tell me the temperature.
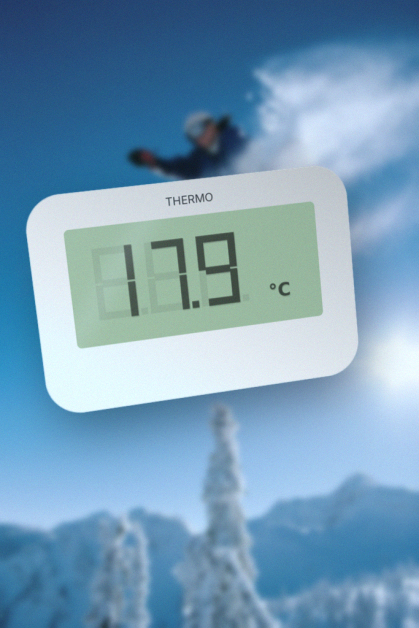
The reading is 17.9 °C
